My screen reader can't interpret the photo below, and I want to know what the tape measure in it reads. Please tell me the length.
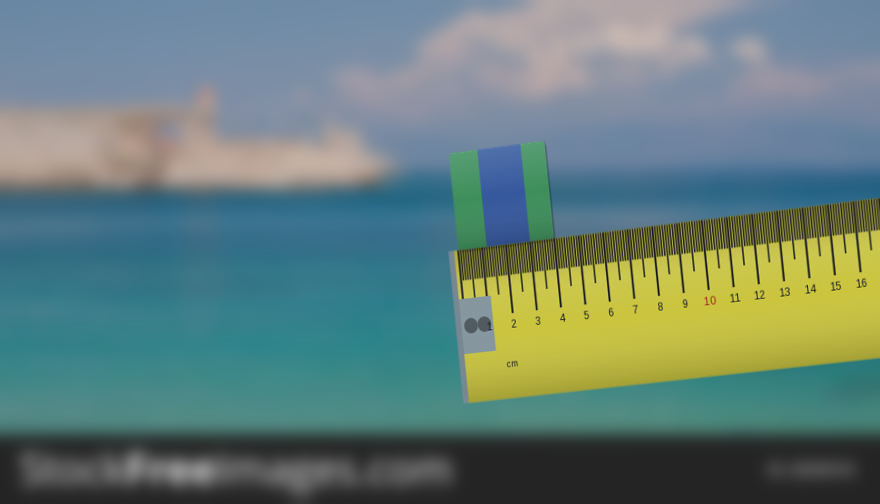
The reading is 4 cm
